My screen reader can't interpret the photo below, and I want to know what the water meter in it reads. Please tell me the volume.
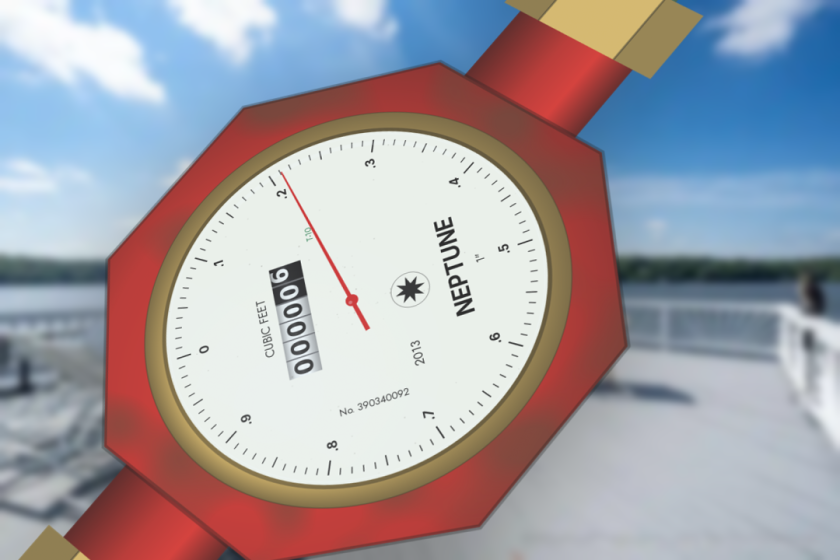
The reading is 6.21 ft³
